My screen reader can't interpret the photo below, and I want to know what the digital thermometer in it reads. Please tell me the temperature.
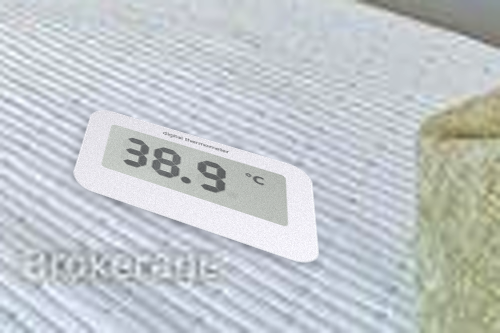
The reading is 38.9 °C
